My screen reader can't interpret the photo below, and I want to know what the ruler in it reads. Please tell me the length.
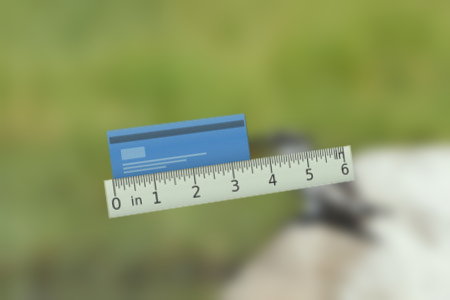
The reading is 3.5 in
